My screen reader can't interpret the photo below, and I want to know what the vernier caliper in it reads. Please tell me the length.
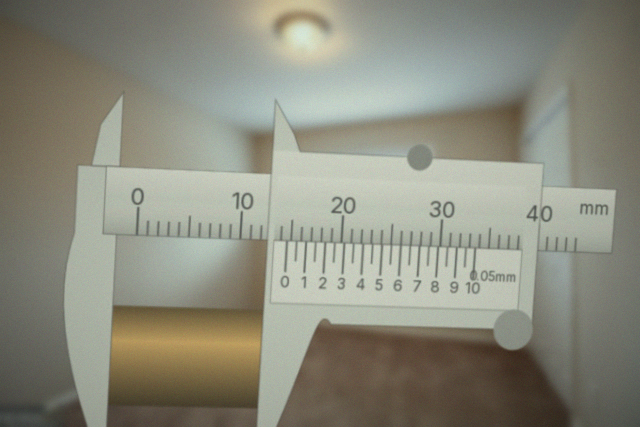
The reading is 14.6 mm
